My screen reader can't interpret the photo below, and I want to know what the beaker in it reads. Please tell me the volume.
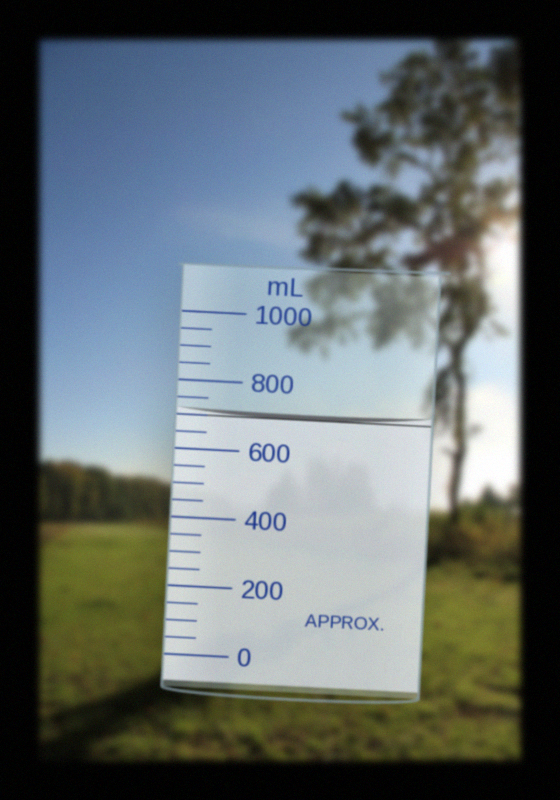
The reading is 700 mL
